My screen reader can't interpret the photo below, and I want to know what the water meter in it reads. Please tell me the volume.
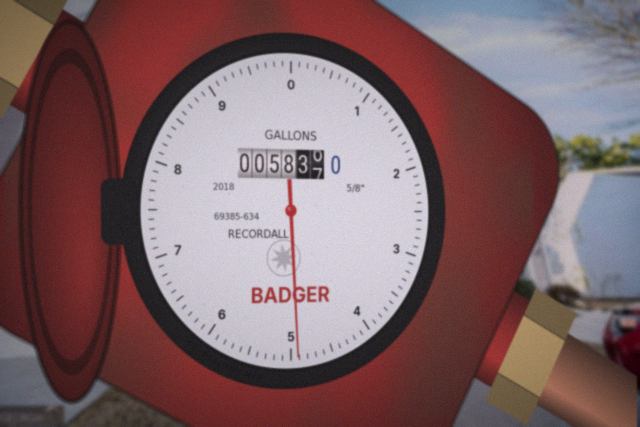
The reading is 58364.9 gal
